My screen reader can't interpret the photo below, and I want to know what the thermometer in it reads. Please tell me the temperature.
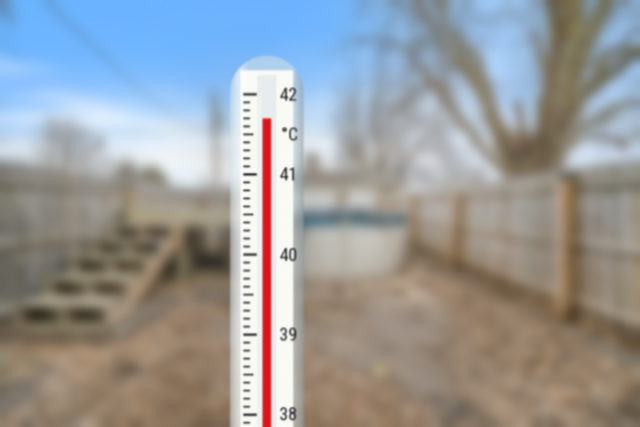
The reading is 41.7 °C
